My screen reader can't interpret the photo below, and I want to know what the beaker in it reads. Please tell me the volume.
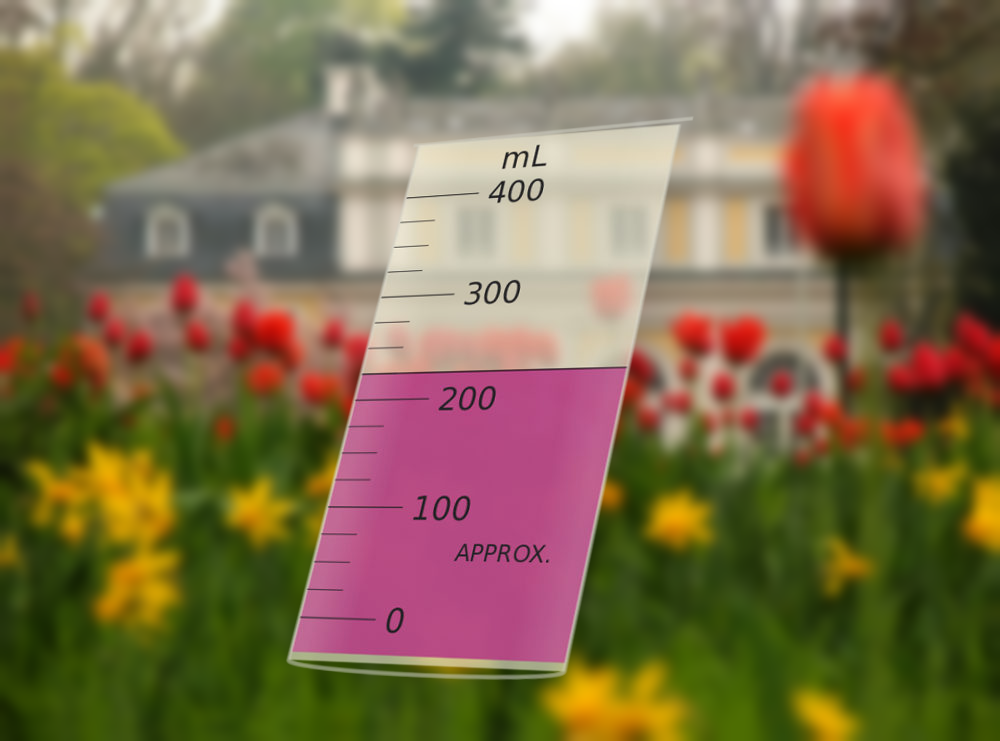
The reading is 225 mL
